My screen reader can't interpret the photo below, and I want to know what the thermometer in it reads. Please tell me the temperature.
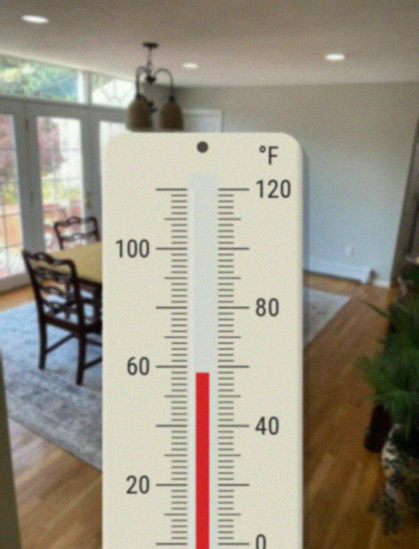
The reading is 58 °F
